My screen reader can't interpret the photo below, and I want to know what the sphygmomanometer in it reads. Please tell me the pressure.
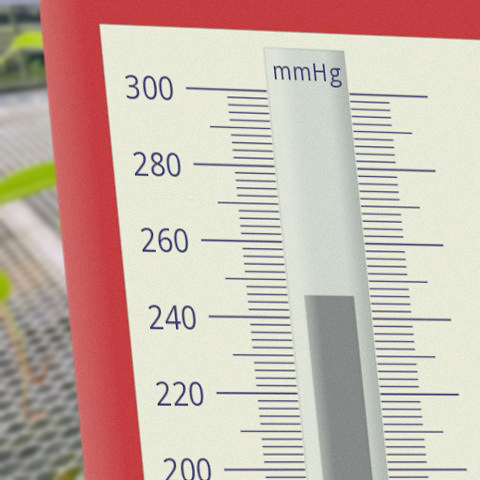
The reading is 246 mmHg
